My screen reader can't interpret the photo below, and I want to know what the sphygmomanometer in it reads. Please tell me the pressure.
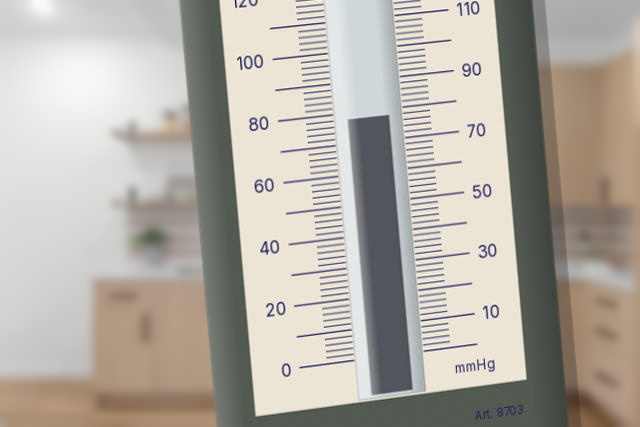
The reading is 78 mmHg
